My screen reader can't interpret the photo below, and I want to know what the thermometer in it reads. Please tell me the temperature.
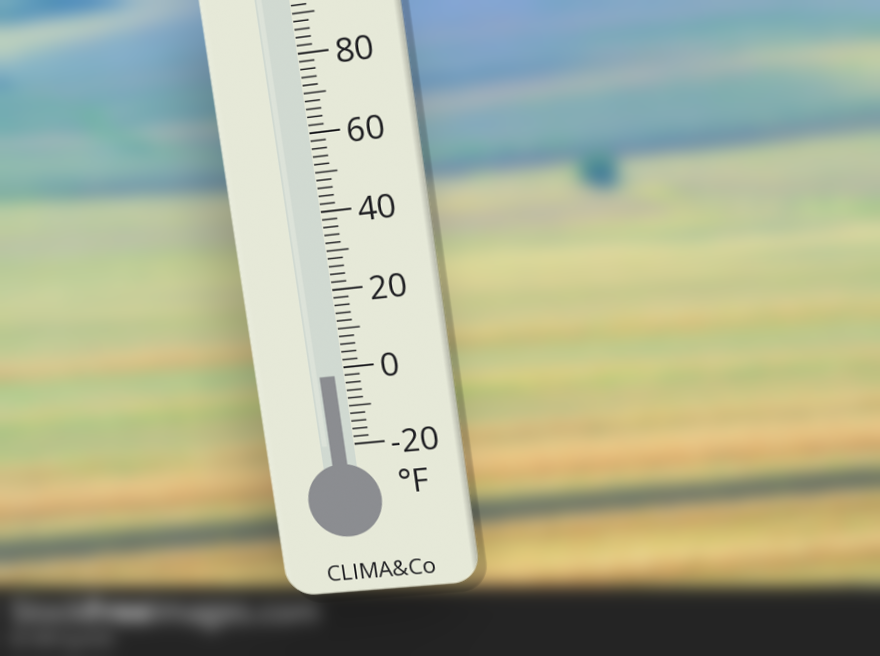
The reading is -2 °F
